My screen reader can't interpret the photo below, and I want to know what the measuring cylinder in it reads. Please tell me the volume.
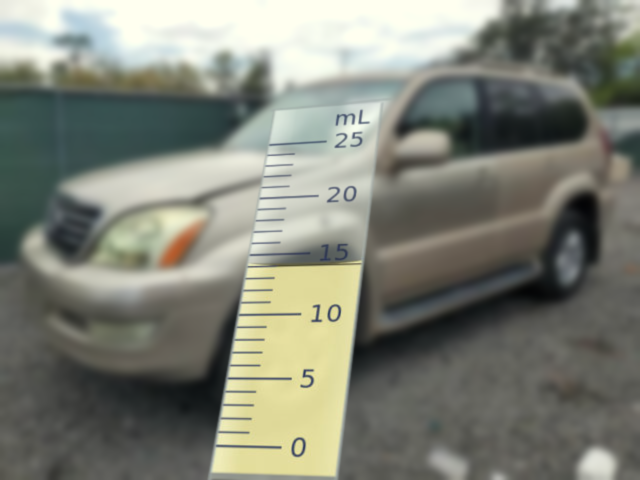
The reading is 14 mL
